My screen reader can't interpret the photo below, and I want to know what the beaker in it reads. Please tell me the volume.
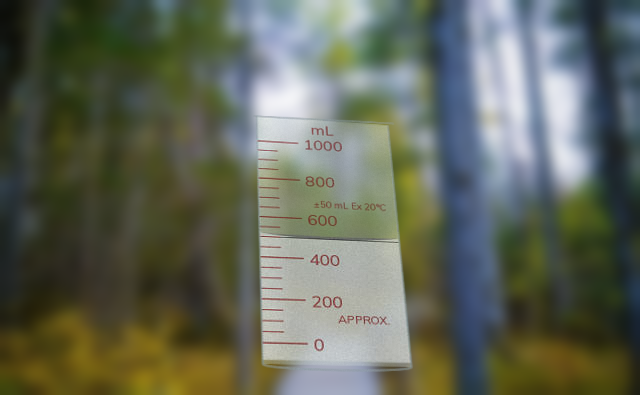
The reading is 500 mL
